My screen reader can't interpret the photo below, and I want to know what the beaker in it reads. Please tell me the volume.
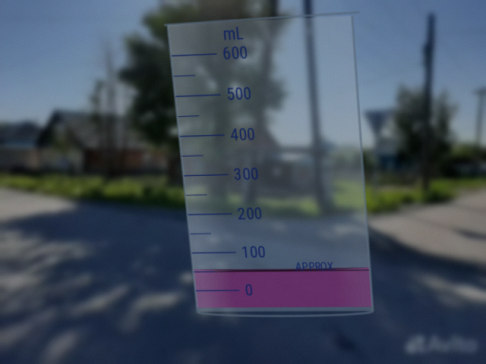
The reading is 50 mL
